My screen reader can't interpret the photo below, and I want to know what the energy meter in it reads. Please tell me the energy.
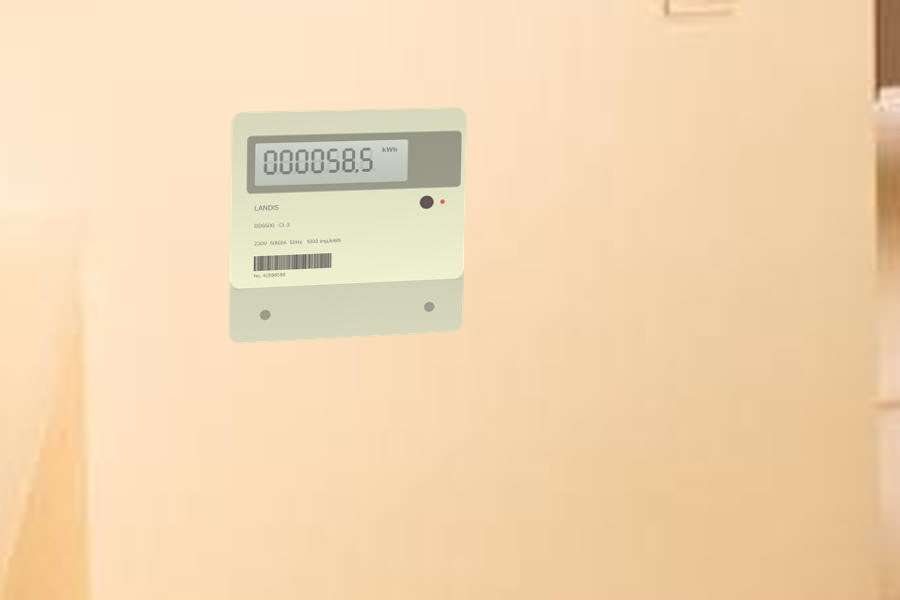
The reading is 58.5 kWh
